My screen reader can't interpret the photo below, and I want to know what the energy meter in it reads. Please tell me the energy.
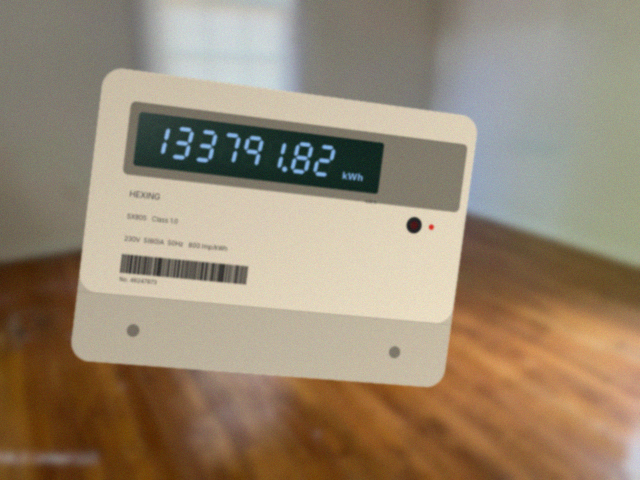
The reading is 133791.82 kWh
